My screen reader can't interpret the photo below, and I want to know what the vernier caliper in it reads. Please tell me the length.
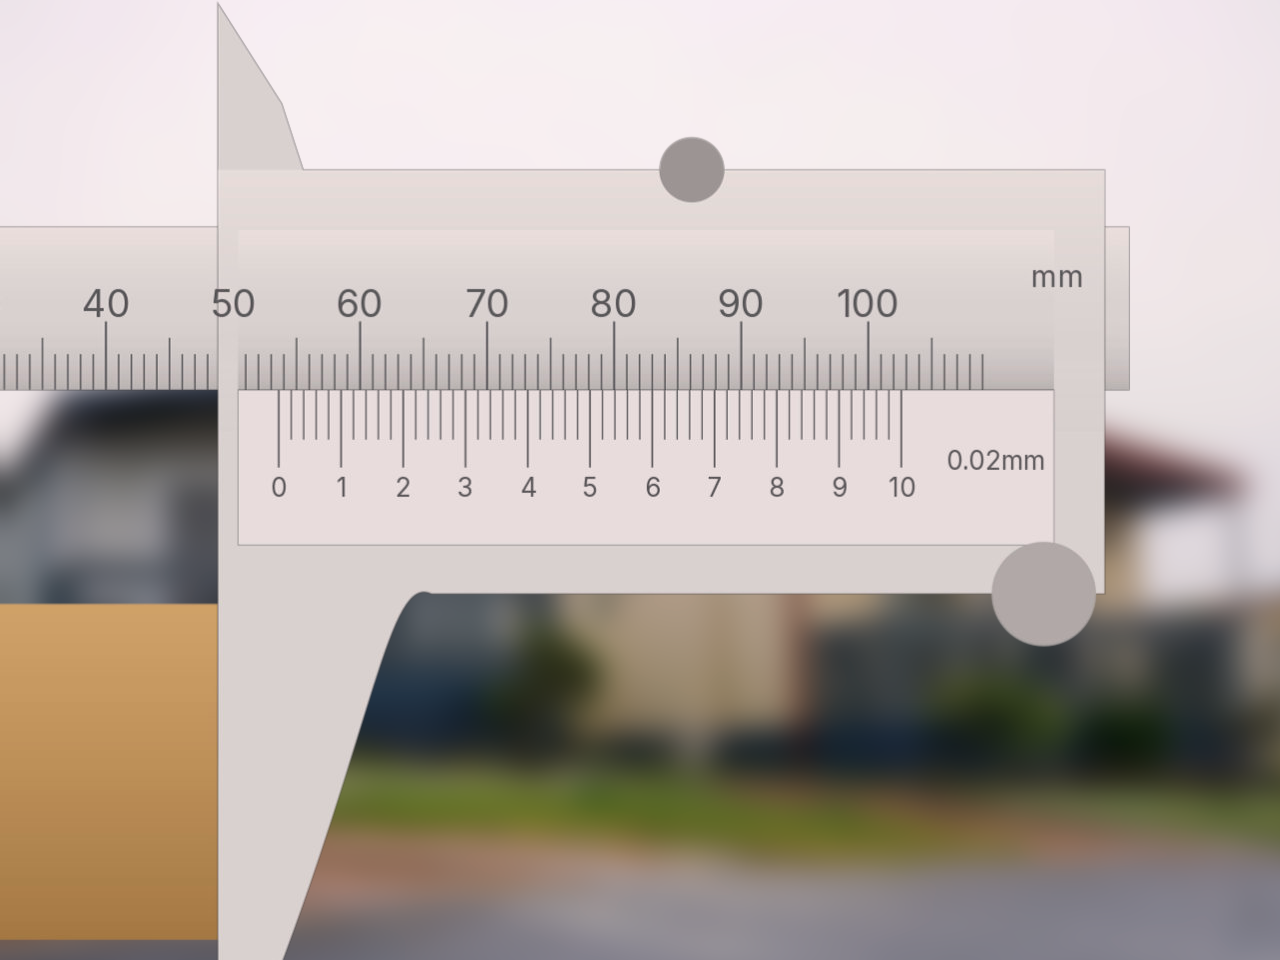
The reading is 53.6 mm
